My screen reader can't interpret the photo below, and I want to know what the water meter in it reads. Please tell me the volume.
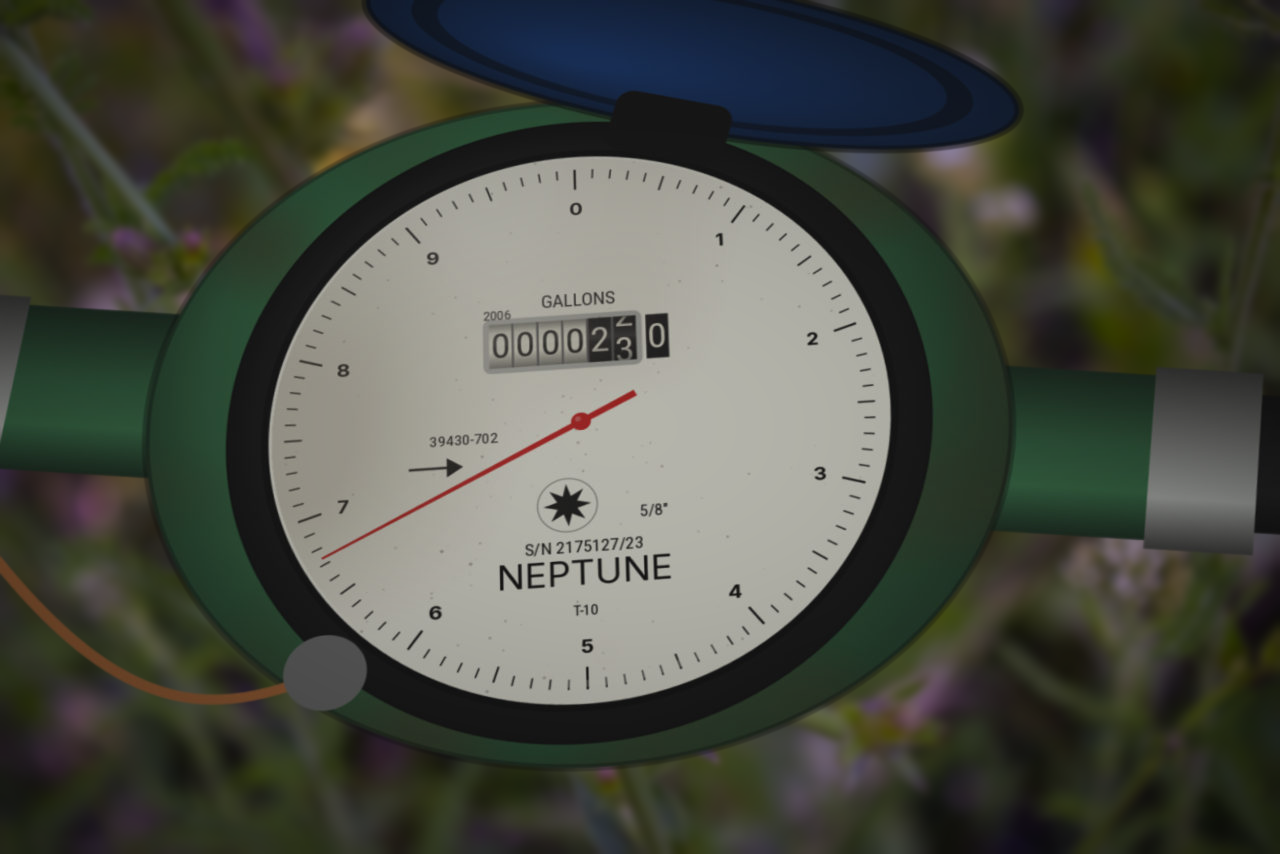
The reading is 226.7 gal
